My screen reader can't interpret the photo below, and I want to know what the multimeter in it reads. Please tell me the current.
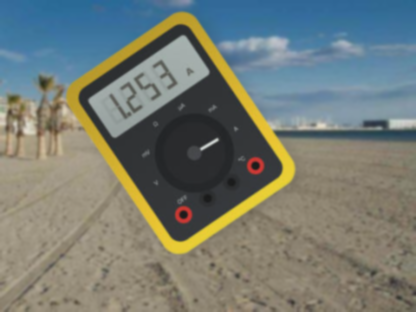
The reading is 1.253 A
